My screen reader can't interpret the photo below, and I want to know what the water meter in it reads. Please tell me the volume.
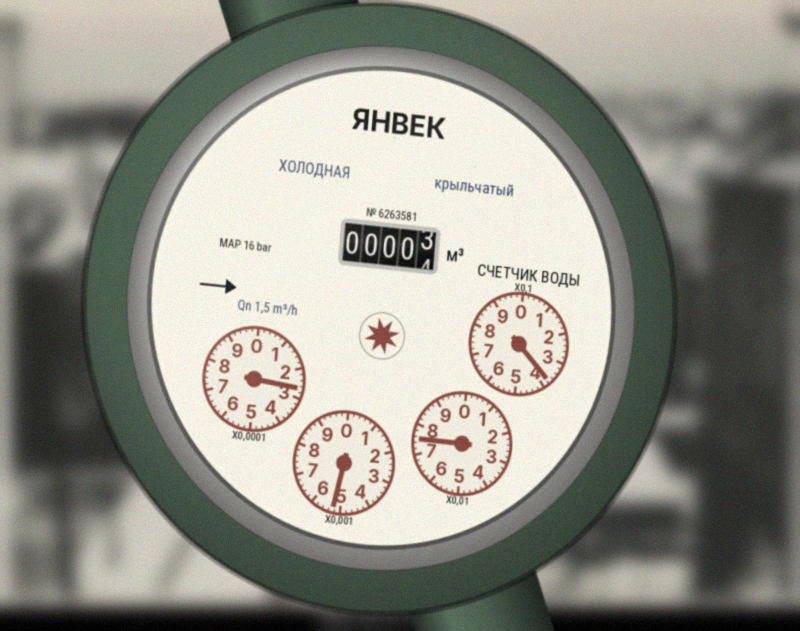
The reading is 3.3752 m³
